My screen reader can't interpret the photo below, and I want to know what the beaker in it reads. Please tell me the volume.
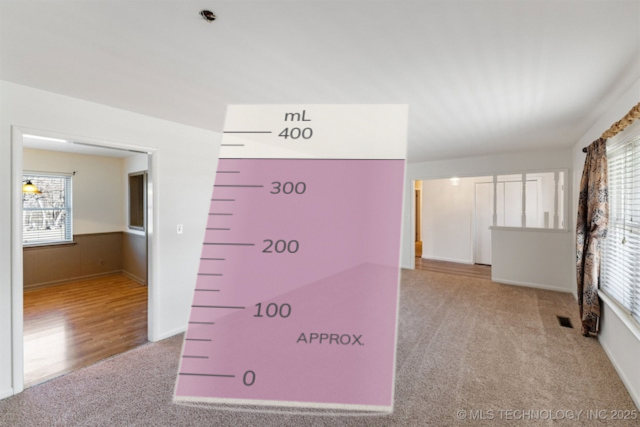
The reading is 350 mL
